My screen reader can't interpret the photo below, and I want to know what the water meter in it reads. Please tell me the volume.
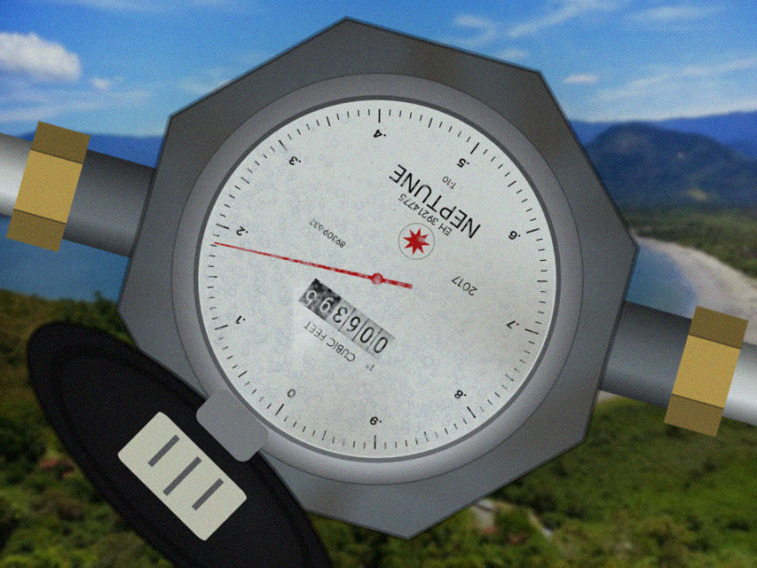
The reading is 6395.18 ft³
